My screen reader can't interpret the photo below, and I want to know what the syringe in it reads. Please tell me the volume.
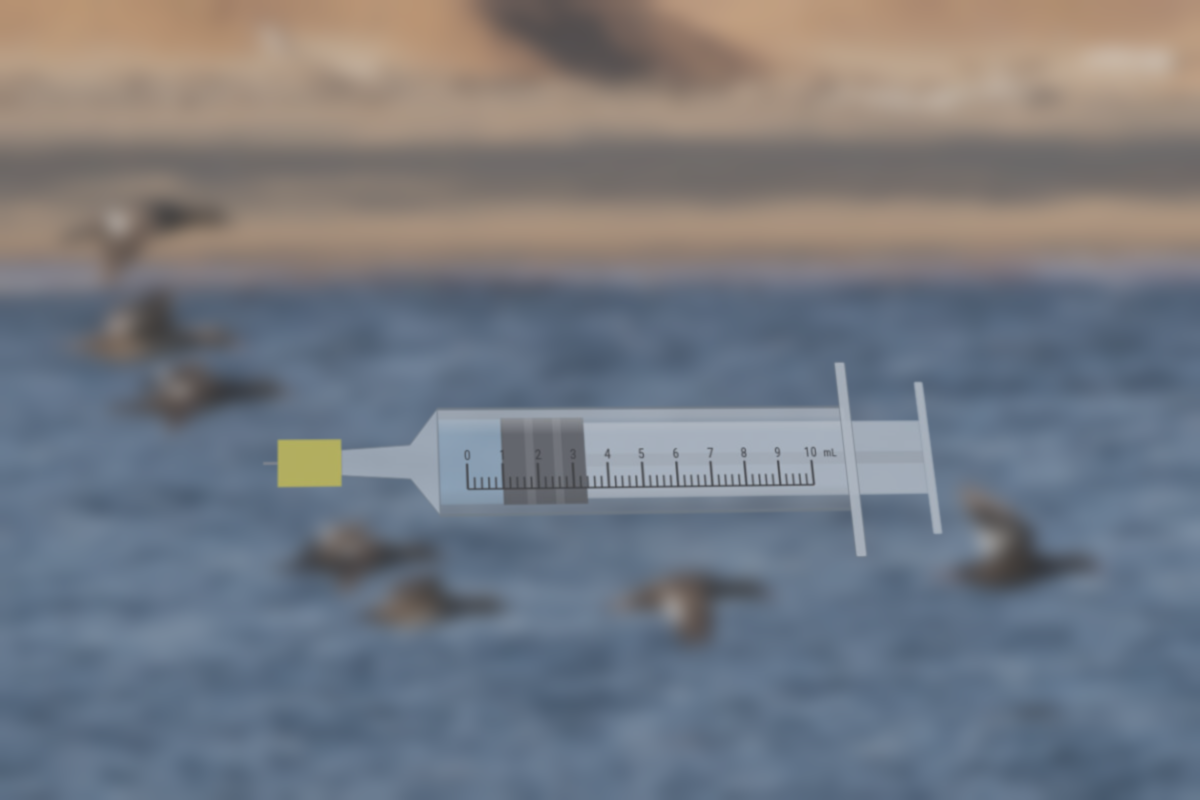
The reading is 1 mL
